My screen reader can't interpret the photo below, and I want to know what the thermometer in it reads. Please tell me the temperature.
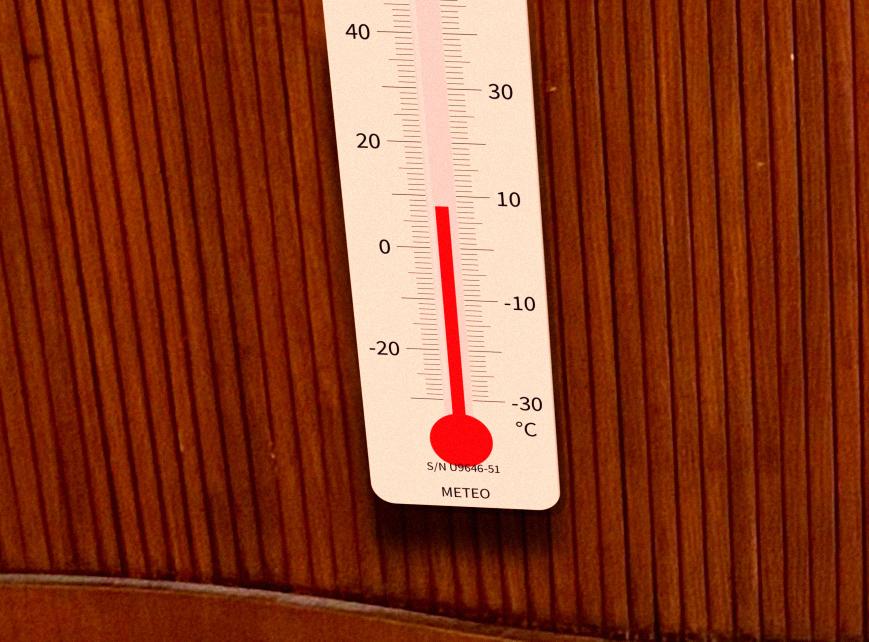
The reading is 8 °C
